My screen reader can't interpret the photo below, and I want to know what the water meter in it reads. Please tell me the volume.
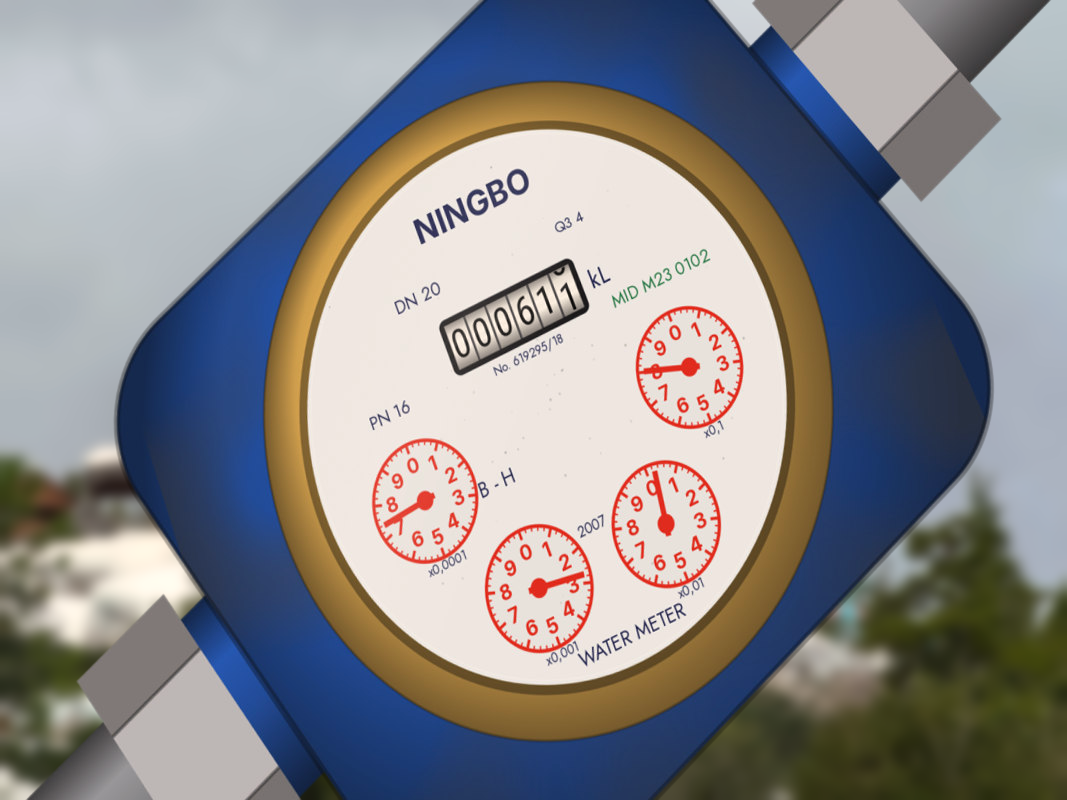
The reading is 610.8027 kL
